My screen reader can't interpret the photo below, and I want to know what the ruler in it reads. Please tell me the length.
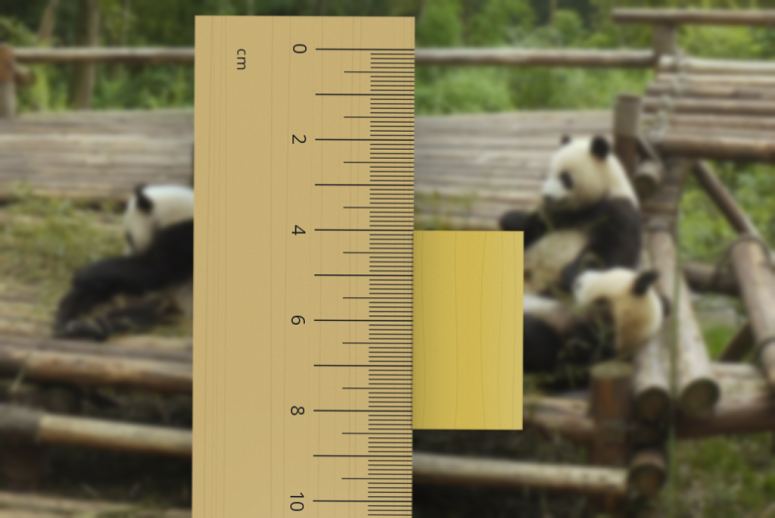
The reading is 4.4 cm
